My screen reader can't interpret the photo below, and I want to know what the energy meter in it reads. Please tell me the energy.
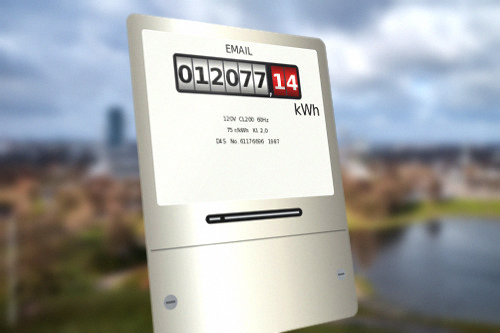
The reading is 12077.14 kWh
